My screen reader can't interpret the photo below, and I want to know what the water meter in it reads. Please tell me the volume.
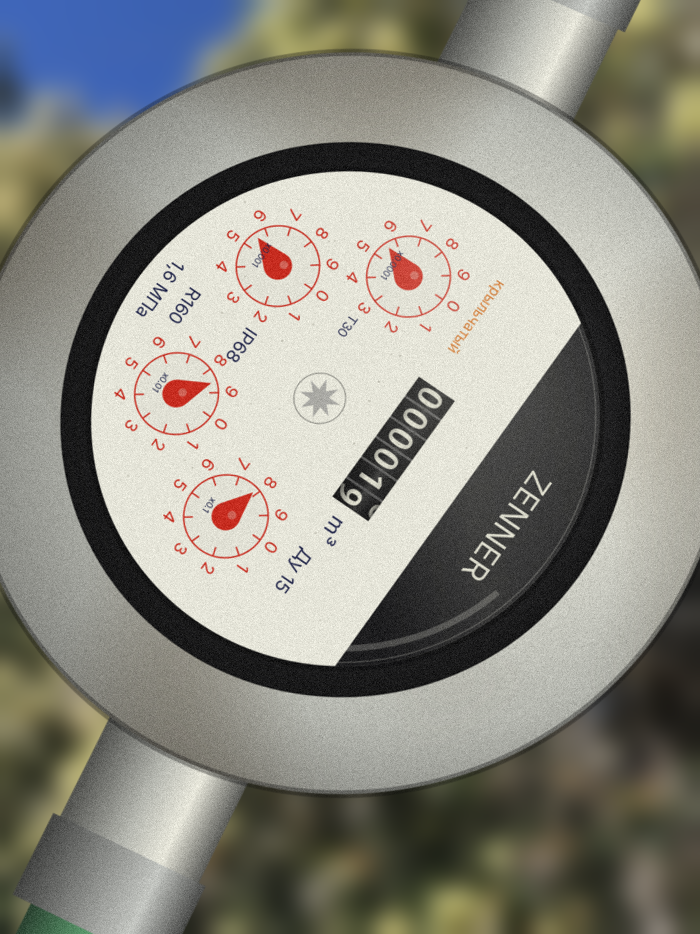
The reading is 18.7855 m³
